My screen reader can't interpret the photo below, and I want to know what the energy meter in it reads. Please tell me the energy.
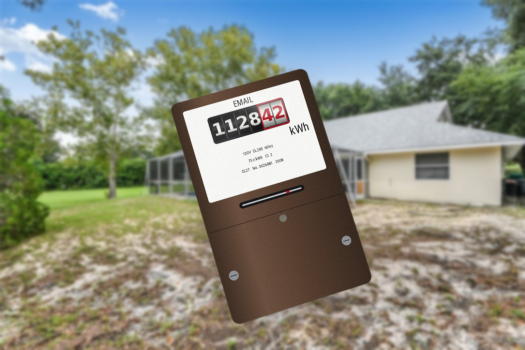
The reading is 1128.42 kWh
